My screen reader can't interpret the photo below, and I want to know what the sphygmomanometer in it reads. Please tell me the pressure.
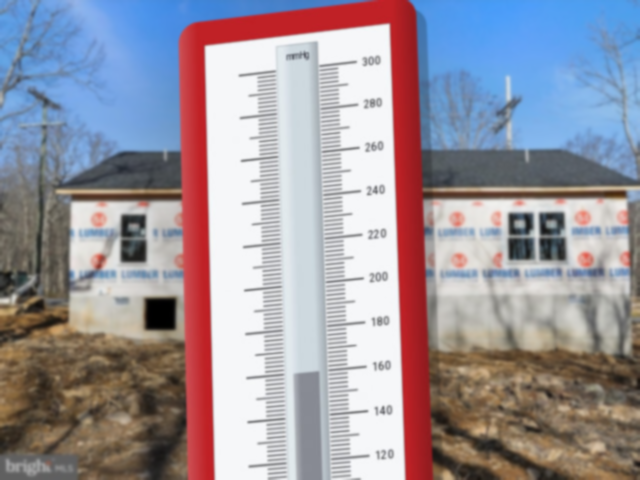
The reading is 160 mmHg
